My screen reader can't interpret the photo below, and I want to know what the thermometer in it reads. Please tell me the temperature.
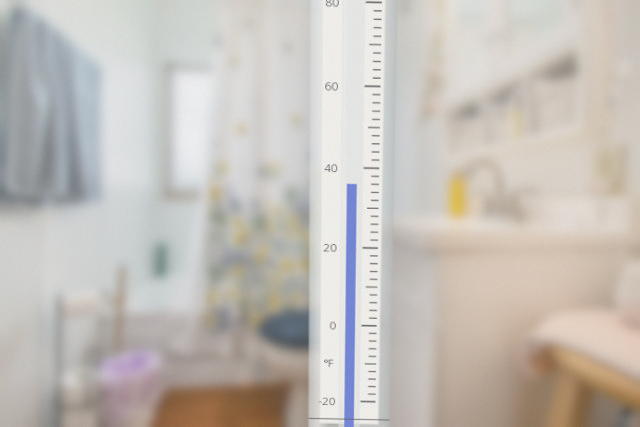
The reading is 36 °F
